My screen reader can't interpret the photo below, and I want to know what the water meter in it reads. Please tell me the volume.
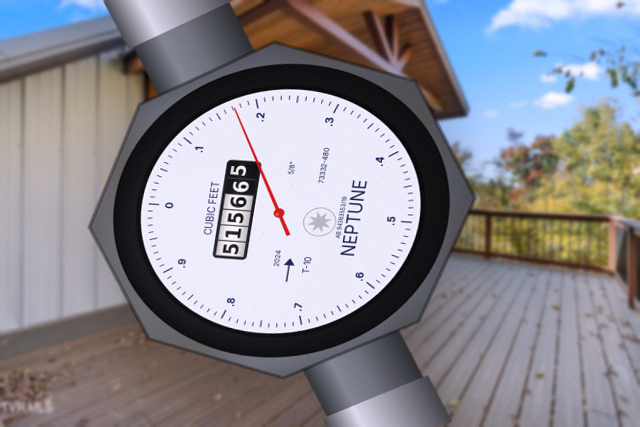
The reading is 515665.17 ft³
